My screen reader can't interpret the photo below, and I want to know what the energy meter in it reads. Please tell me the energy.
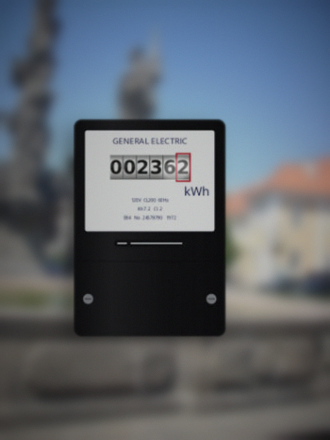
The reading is 236.2 kWh
